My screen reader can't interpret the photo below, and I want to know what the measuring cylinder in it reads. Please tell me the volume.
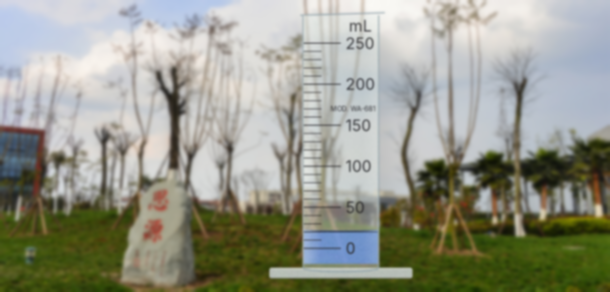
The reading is 20 mL
